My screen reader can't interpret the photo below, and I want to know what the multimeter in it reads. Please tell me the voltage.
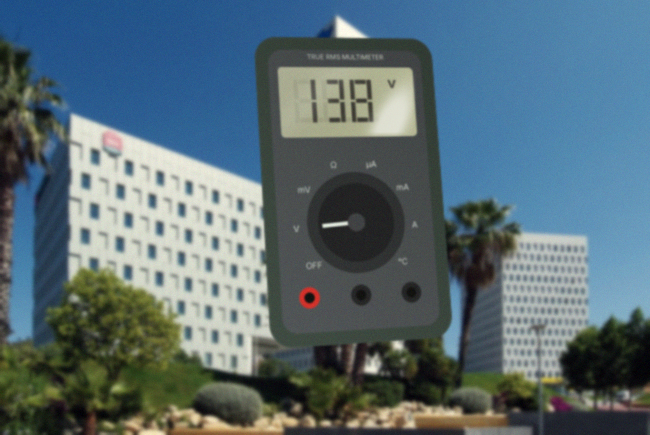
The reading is 138 V
